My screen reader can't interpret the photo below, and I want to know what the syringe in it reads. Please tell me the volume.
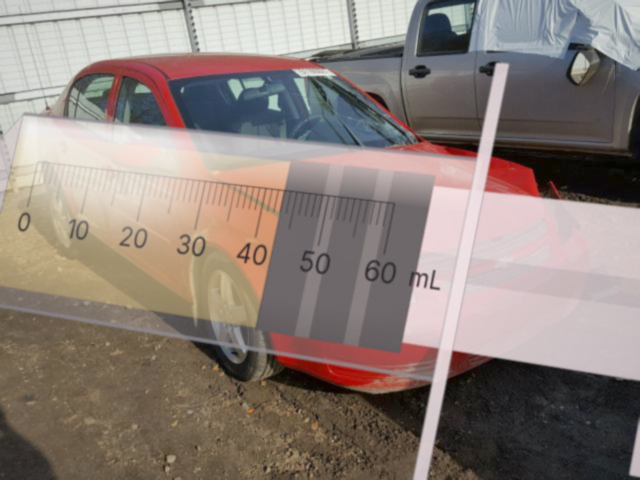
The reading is 43 mL
